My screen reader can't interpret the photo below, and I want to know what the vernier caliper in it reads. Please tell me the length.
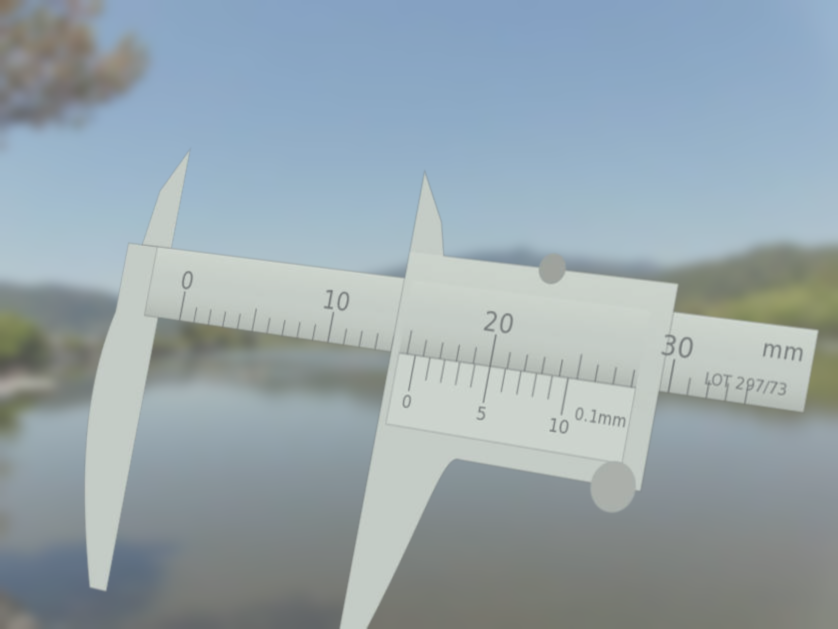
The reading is 15.5 mm
